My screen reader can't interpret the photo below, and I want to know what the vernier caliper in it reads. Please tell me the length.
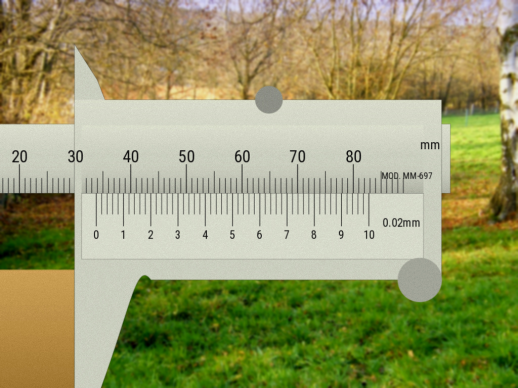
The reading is 33.8 mm
